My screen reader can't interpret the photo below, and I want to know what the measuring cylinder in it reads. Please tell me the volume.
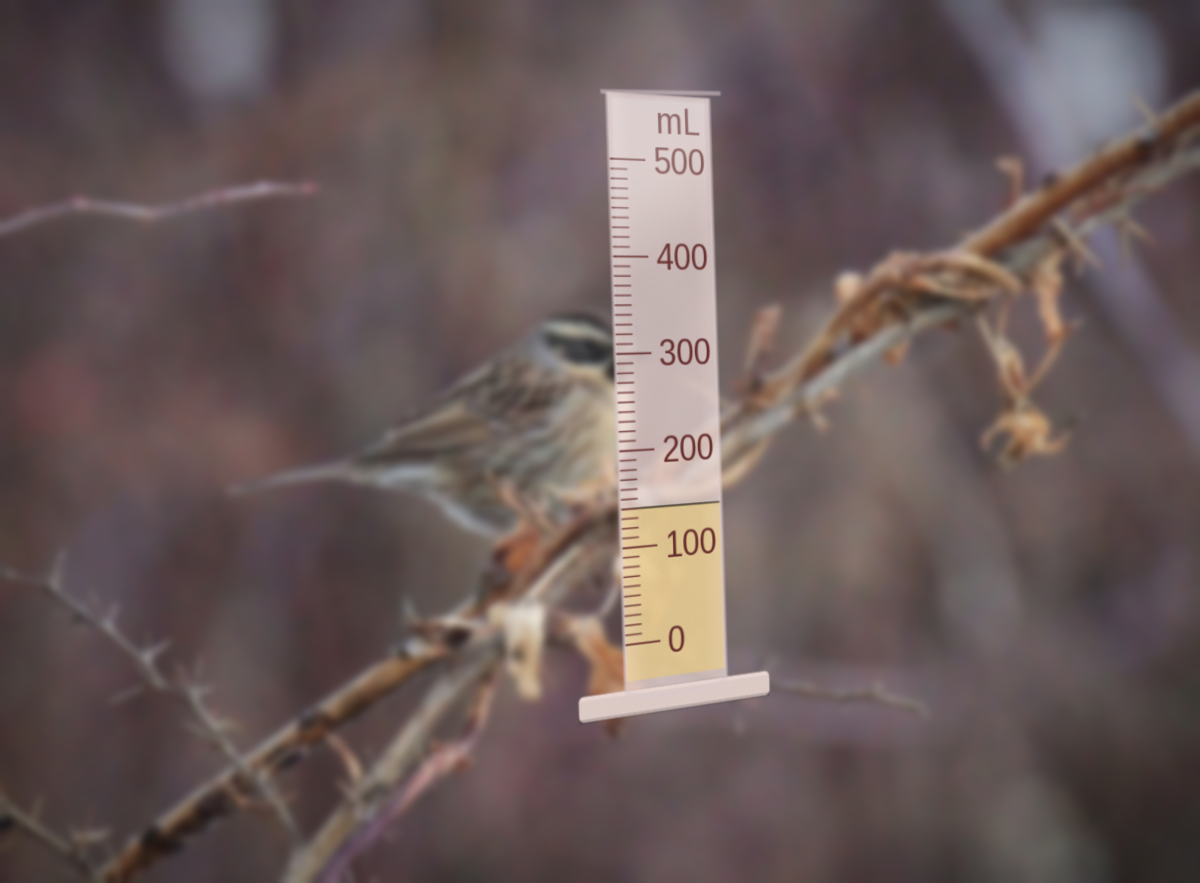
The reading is 140 mL
